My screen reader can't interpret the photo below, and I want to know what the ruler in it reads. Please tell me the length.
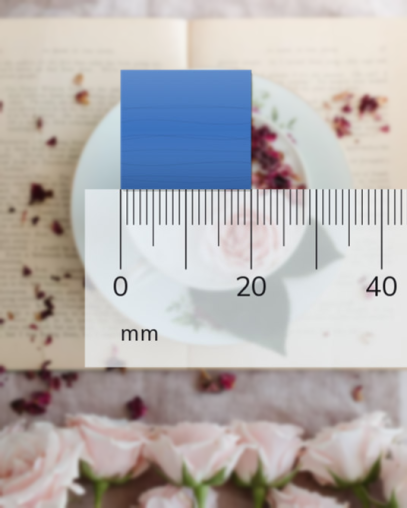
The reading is 20 mm
